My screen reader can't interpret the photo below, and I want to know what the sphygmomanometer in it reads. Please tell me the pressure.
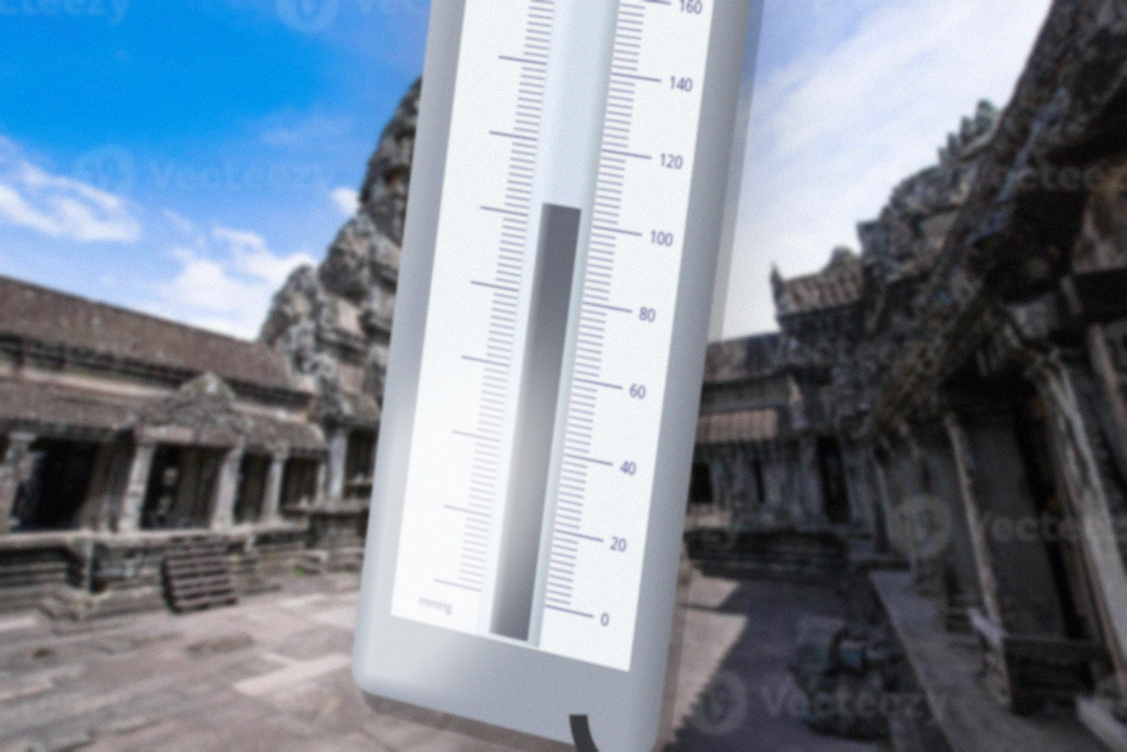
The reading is 104 mmHg
